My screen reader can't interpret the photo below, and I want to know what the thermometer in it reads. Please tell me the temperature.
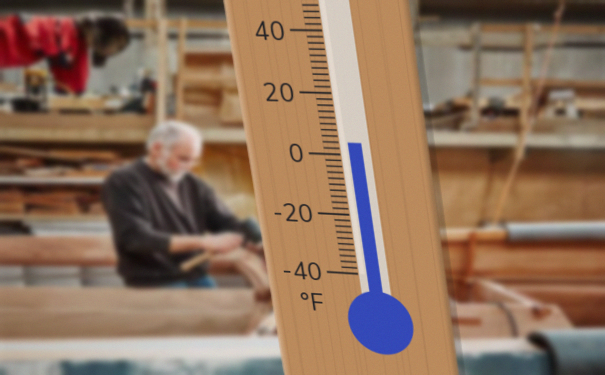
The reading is 4 °F
